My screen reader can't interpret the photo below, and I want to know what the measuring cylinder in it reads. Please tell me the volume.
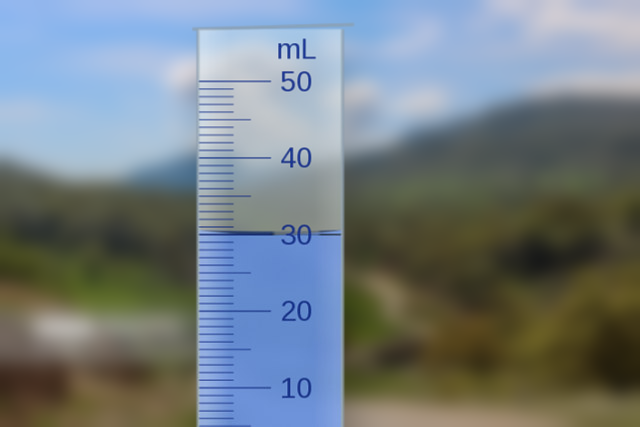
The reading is 30 mL
